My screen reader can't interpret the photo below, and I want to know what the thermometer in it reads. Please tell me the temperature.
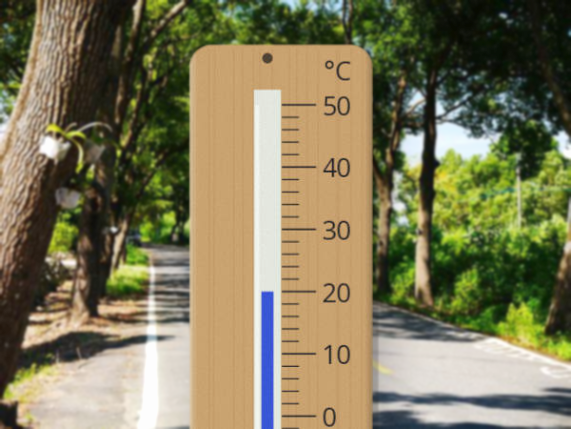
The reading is 20 °C
